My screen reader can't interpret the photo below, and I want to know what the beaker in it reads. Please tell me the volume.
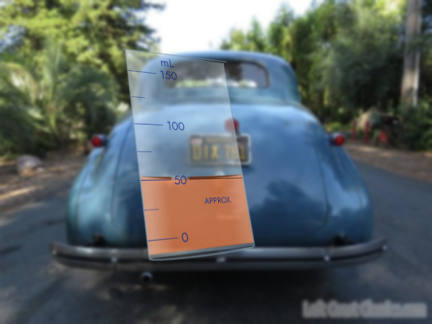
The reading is 50 mL
